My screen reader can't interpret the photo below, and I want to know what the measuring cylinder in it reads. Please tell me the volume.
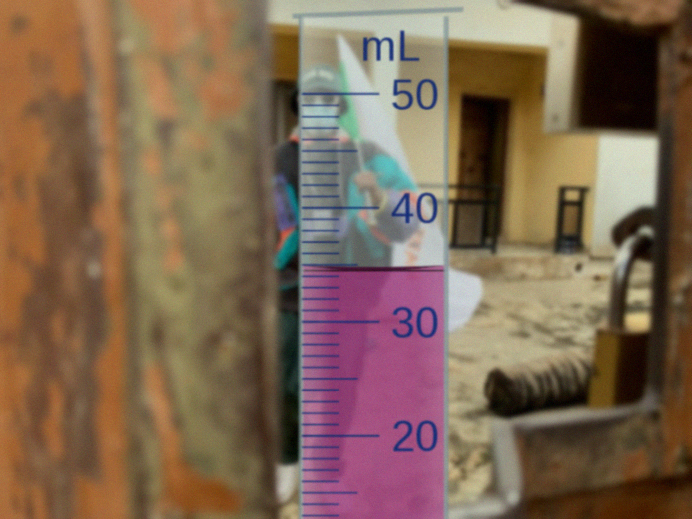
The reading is 34.5 mL
